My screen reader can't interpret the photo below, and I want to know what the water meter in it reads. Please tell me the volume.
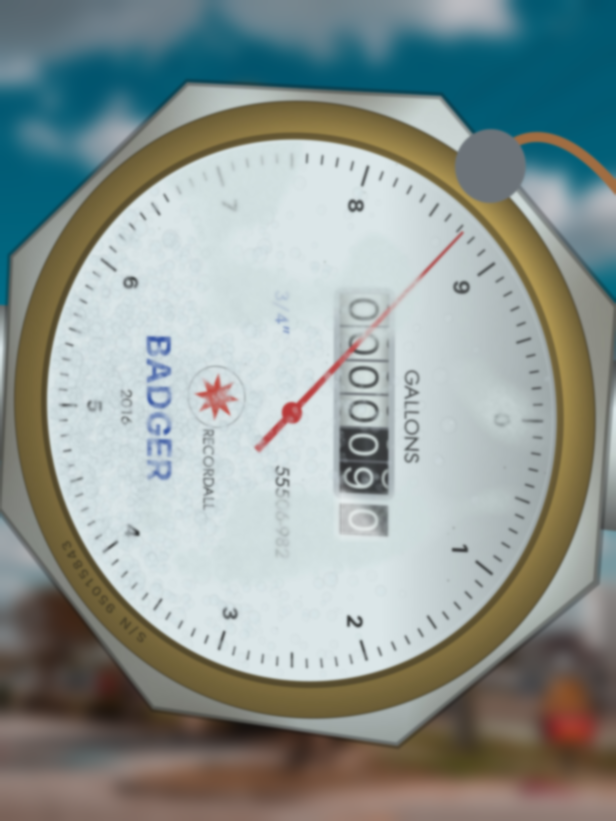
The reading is 88.7 gal
